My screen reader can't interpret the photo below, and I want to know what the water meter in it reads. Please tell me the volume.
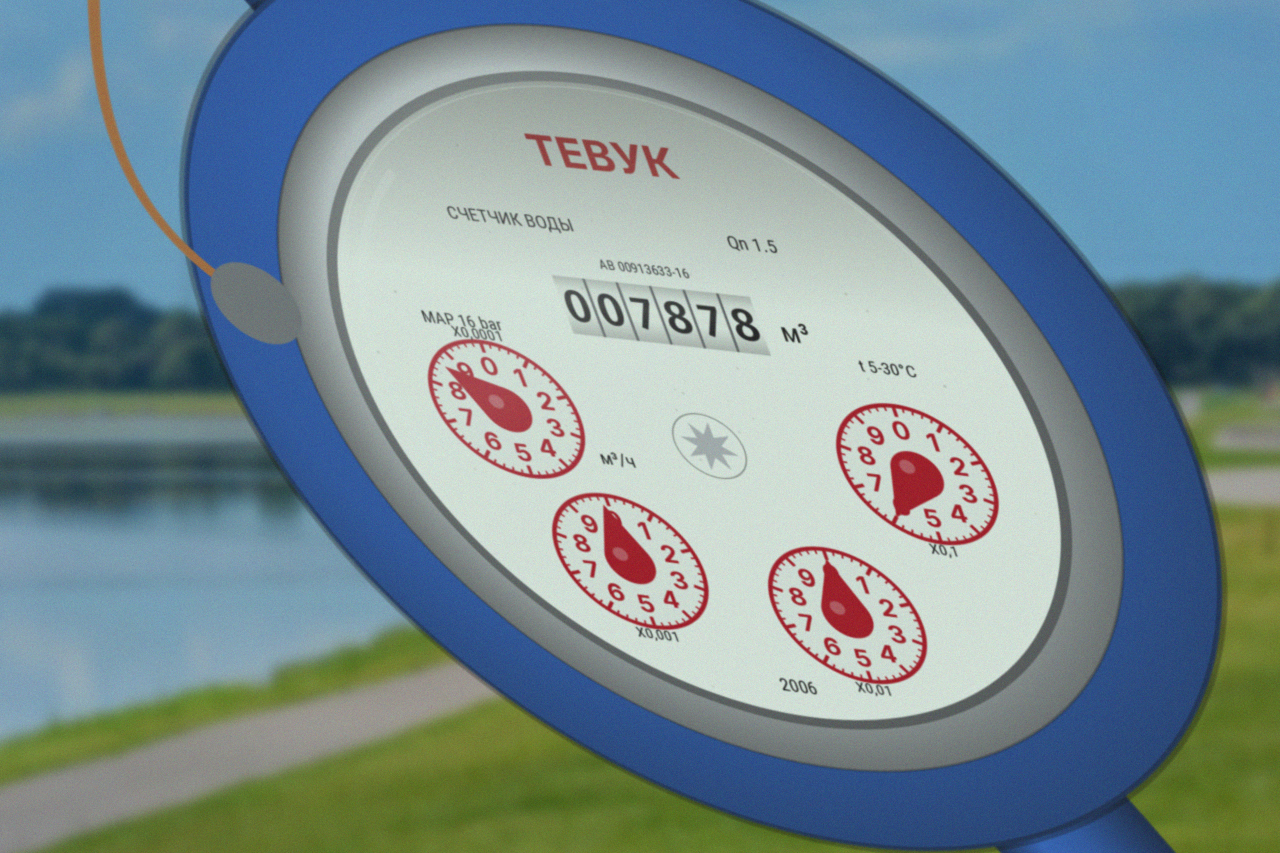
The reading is 7878.5998 m³
